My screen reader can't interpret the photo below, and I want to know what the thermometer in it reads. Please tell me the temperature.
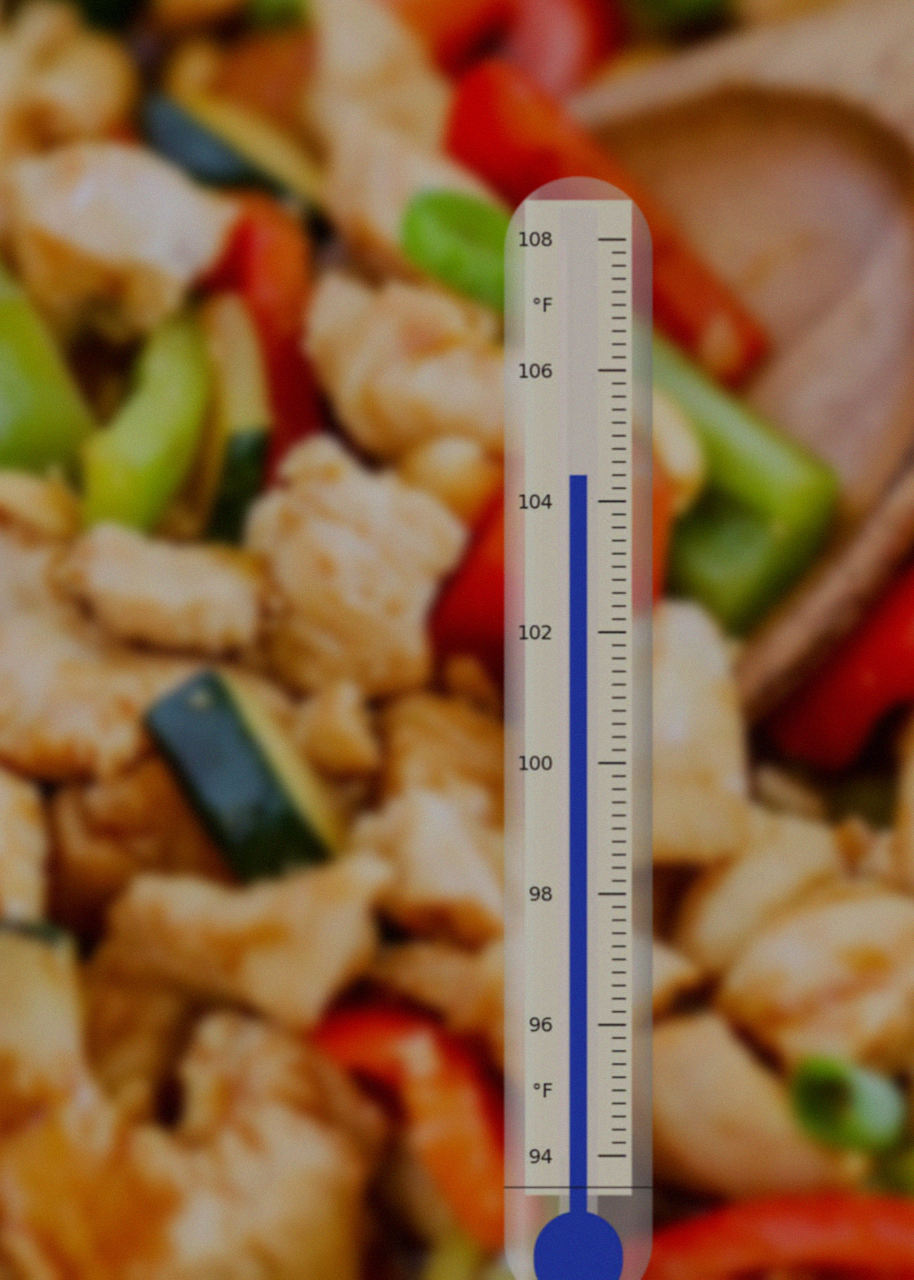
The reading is 104.4 °F
